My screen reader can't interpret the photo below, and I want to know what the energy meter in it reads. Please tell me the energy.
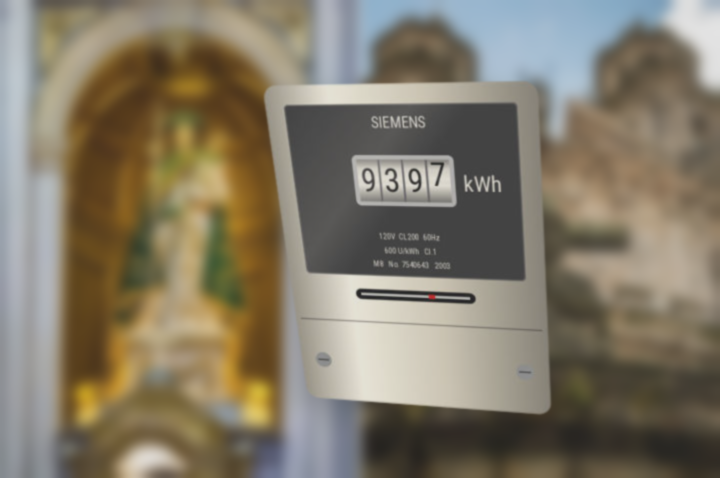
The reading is 9397 kWh
